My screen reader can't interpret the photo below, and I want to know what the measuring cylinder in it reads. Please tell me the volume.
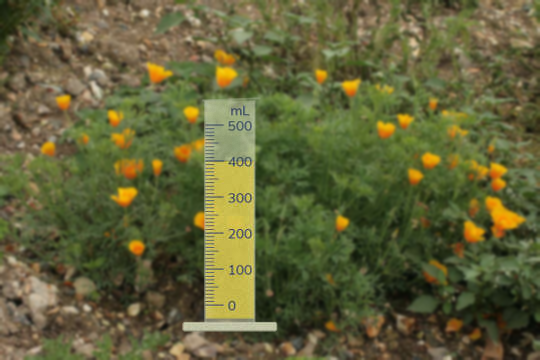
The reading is 400 mL
